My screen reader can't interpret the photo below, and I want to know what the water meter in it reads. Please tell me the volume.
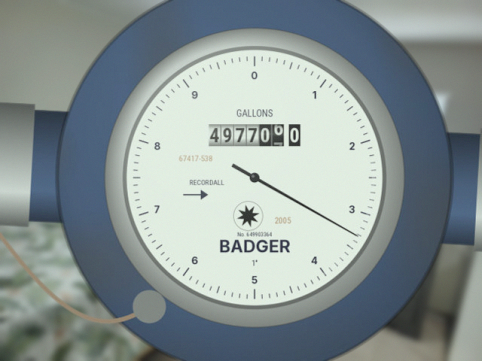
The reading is 4977063.3 gal
